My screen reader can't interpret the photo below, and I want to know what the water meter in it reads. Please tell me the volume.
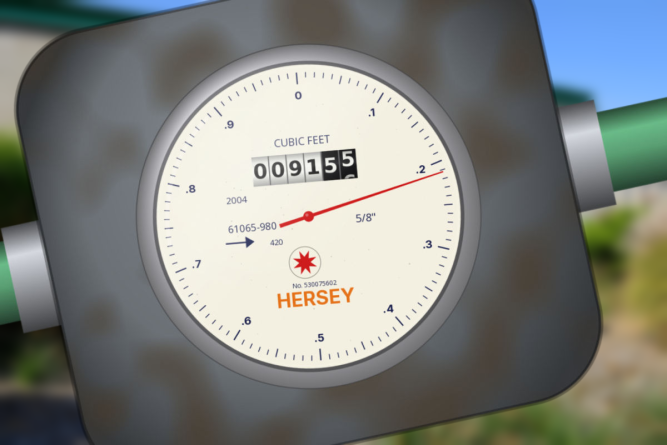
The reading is 9155.21 ft³
